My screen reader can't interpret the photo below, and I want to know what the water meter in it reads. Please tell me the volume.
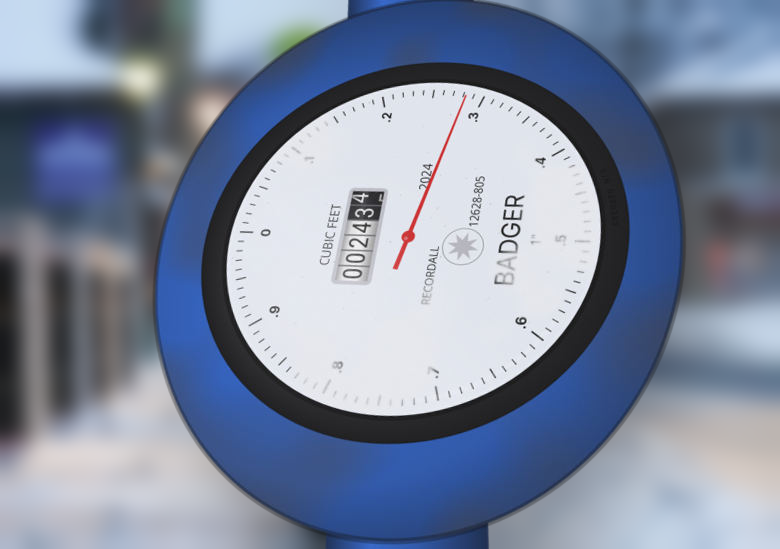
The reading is 2434.28 ft³
